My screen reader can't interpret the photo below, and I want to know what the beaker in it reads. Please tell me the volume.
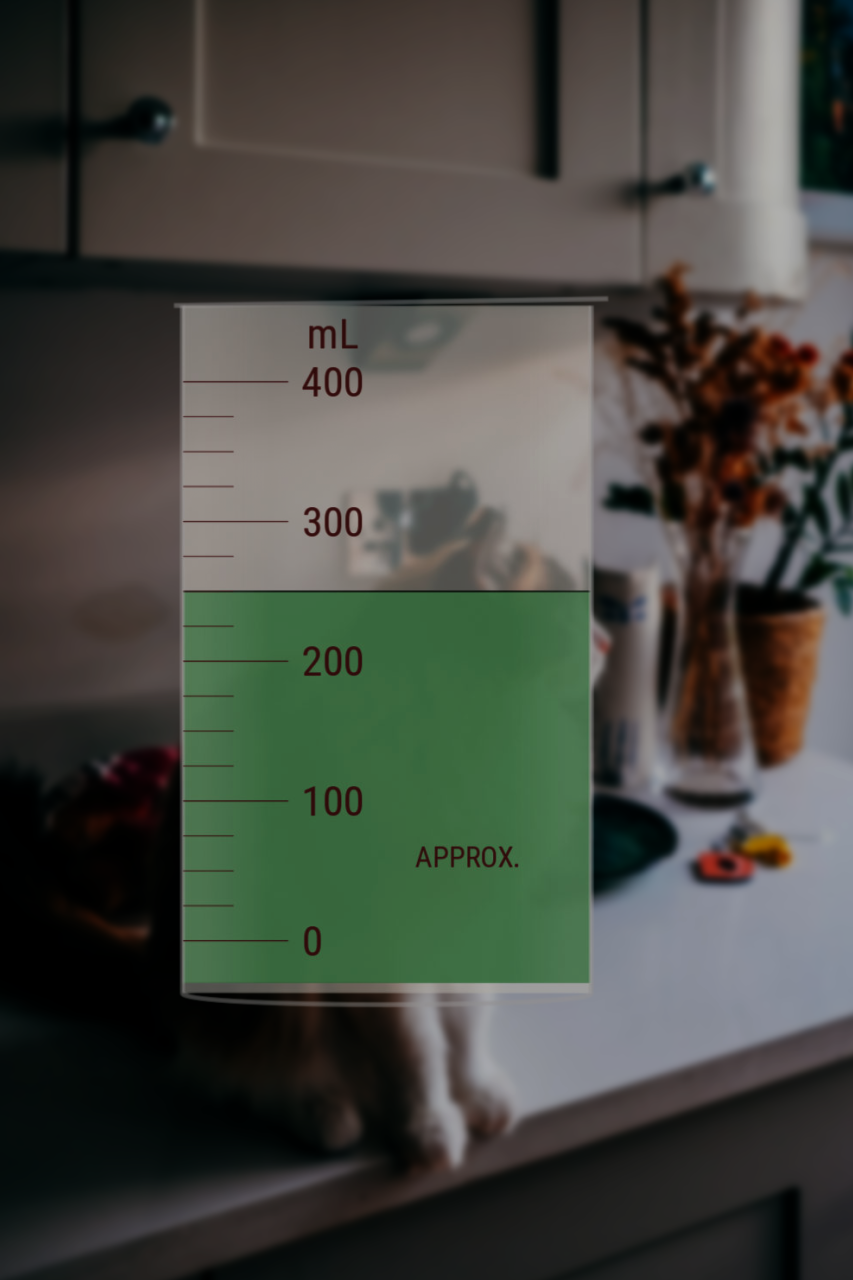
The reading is 250 mL
